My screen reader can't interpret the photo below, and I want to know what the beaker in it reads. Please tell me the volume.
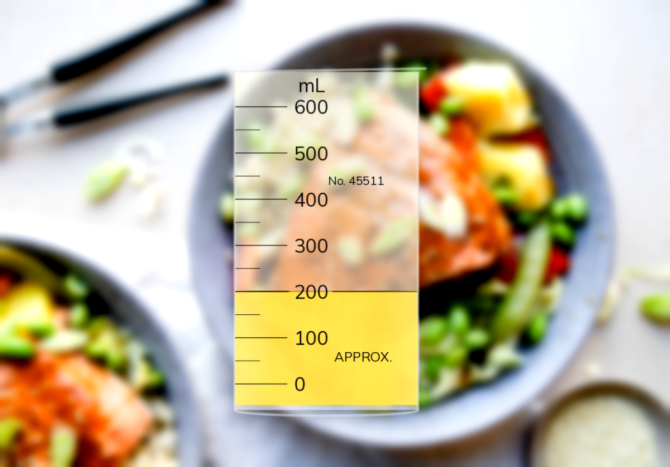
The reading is 200 mL
